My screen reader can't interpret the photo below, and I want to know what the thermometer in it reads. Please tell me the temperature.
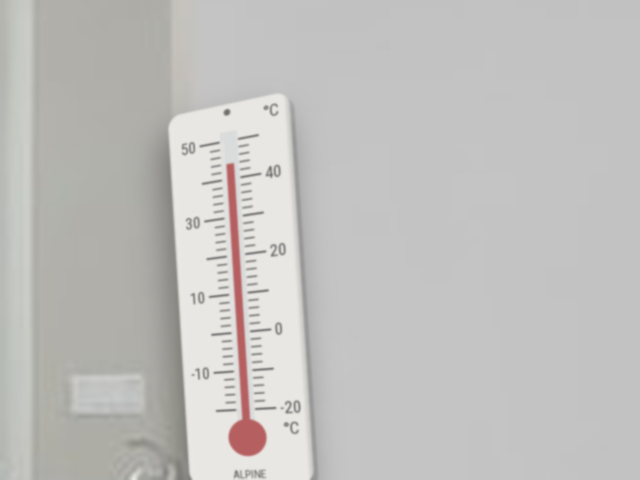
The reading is 44 °C
